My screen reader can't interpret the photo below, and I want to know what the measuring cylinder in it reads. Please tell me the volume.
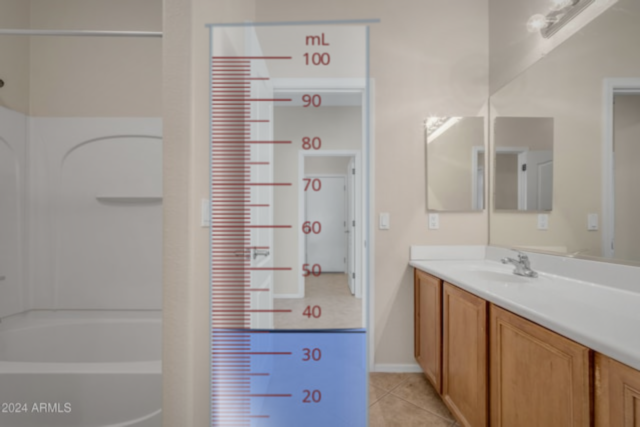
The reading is 35 mL
